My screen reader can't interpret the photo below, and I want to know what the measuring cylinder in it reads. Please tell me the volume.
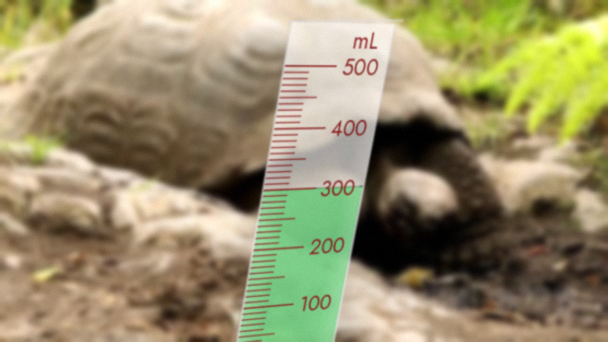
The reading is 300 mL
